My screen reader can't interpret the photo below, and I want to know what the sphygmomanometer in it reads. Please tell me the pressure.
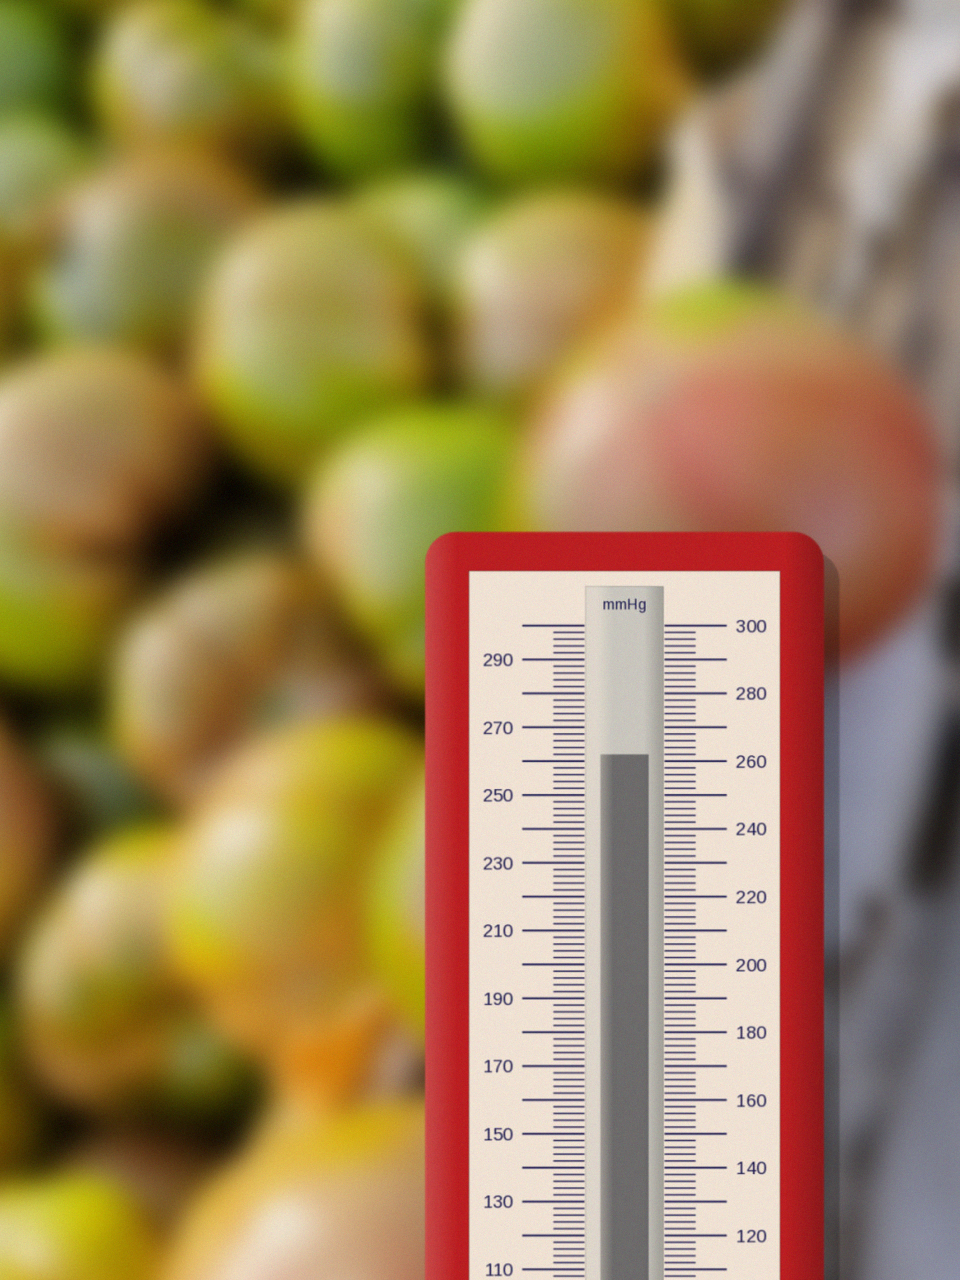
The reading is 262 mmHg
